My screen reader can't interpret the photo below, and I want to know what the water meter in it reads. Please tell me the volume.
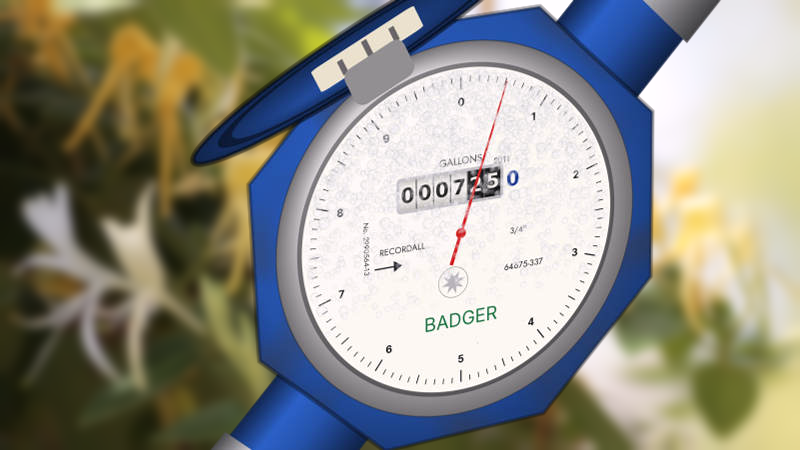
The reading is 7250.5 gal
